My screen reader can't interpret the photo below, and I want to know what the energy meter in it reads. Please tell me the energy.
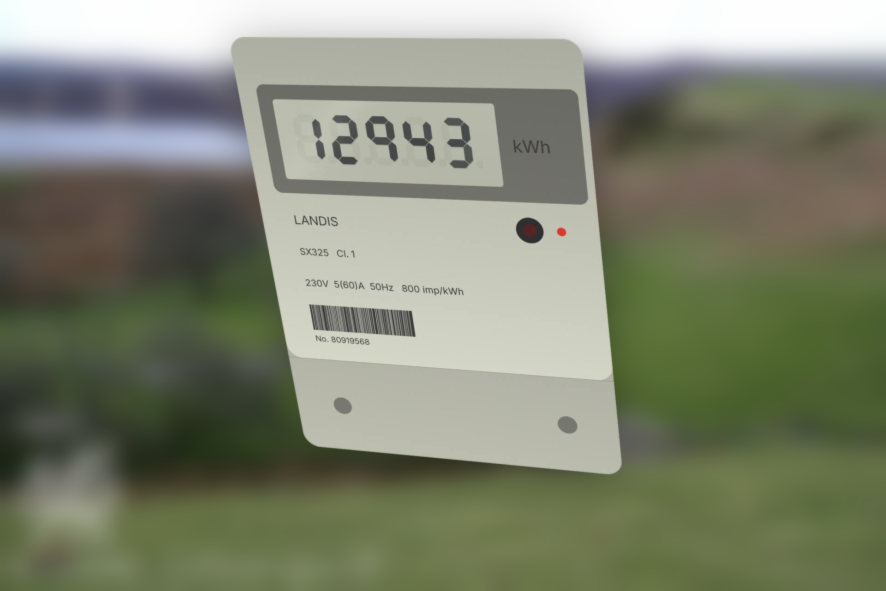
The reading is 12943 kWh
